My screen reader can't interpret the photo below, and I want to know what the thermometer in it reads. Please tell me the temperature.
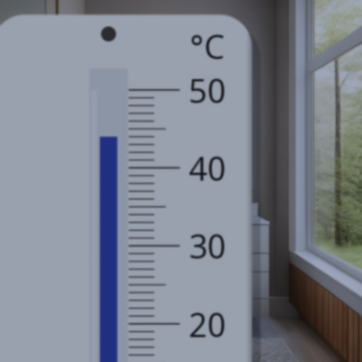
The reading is 44 °C
